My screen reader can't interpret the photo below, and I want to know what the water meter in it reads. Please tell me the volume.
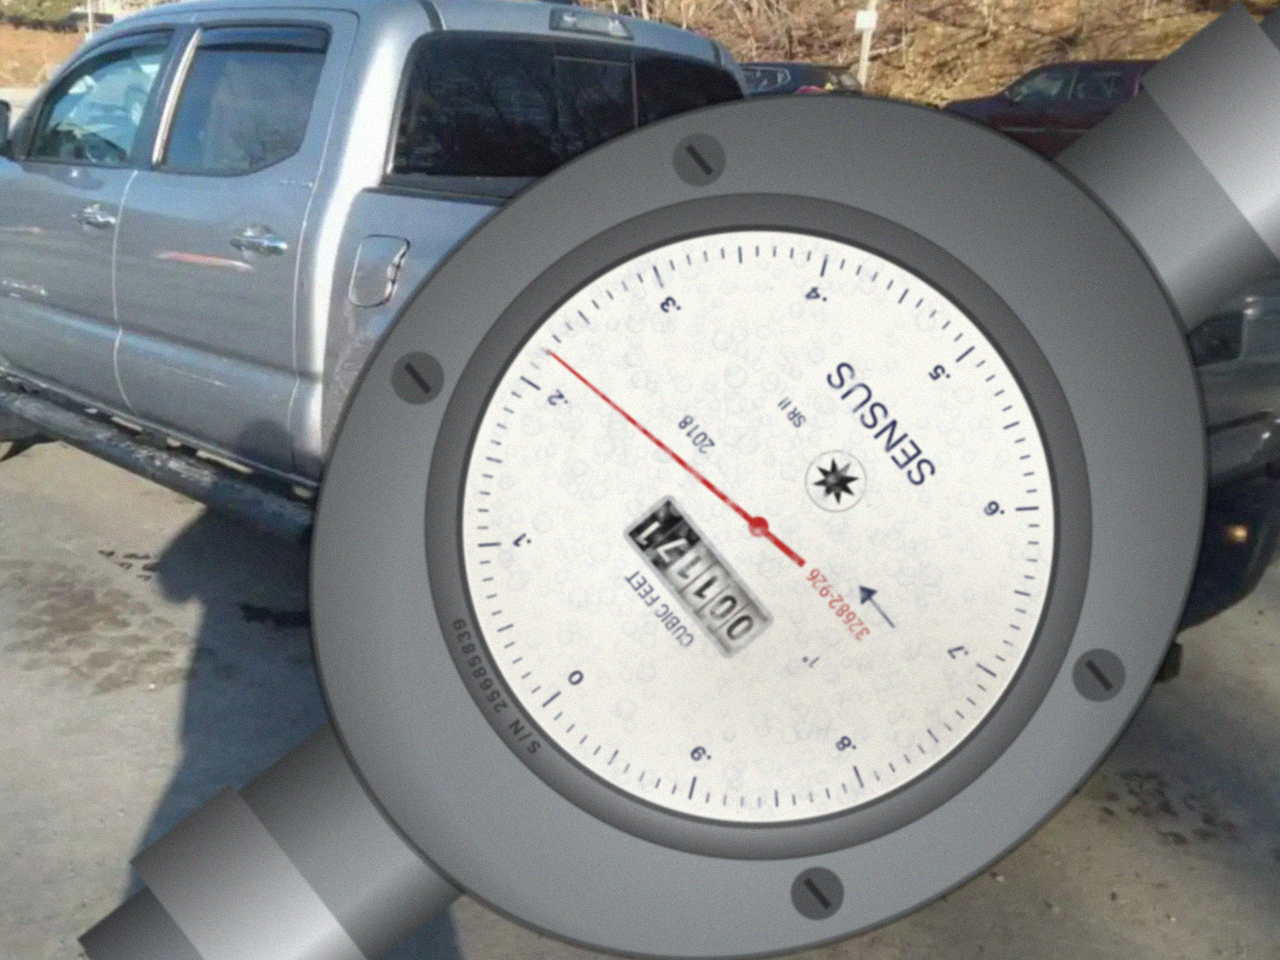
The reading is 1171.22 ft³
